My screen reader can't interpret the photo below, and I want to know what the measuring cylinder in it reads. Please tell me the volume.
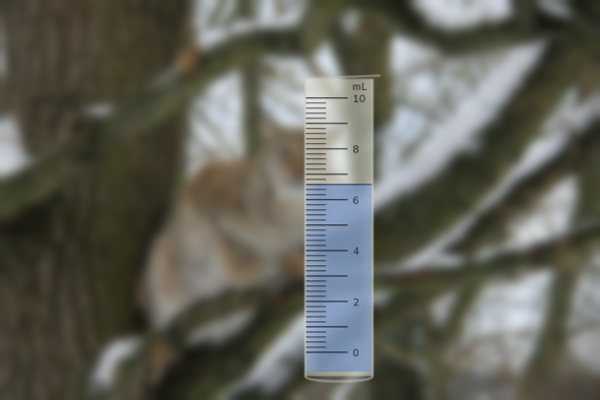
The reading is 6.6 mL
